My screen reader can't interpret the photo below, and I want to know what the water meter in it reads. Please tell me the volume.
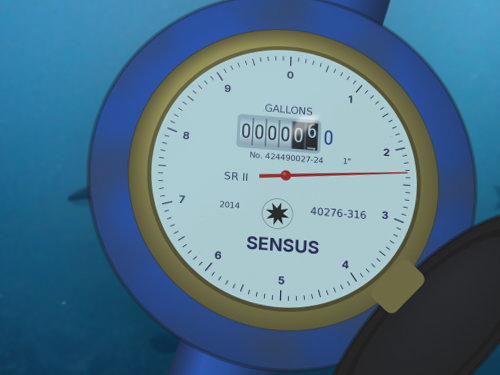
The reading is 62.3 gal
